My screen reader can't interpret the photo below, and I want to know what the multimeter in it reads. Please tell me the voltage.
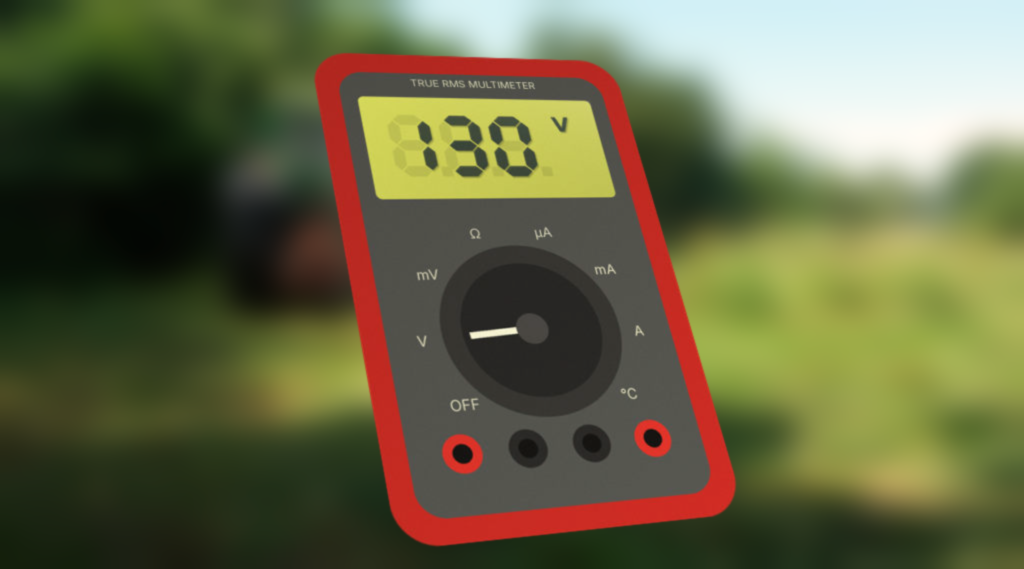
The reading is 130 V
